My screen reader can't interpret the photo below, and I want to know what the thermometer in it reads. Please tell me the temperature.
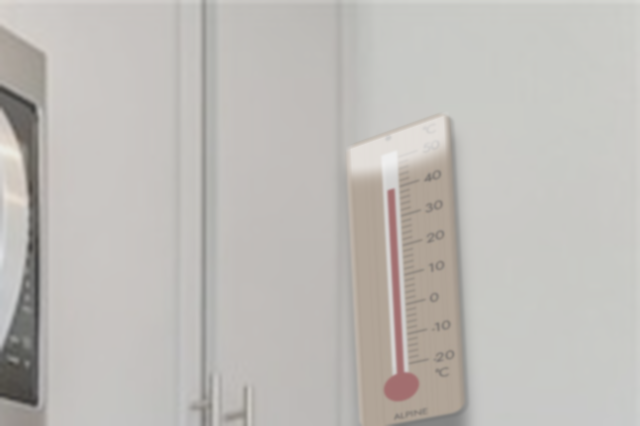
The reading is 40 °C
